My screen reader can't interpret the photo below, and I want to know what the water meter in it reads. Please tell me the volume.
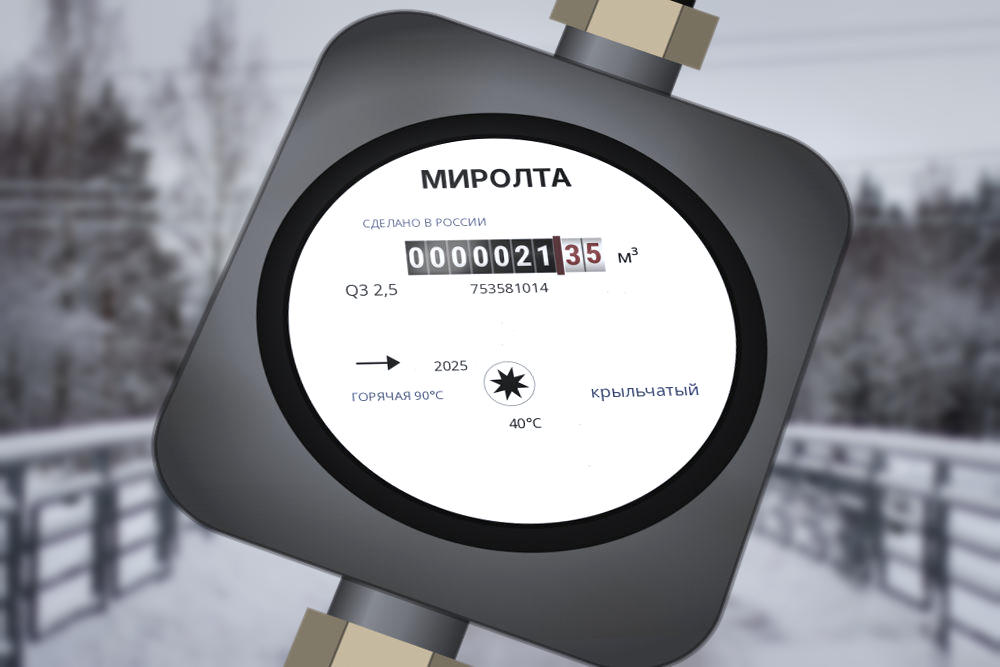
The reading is 21.35 m³
